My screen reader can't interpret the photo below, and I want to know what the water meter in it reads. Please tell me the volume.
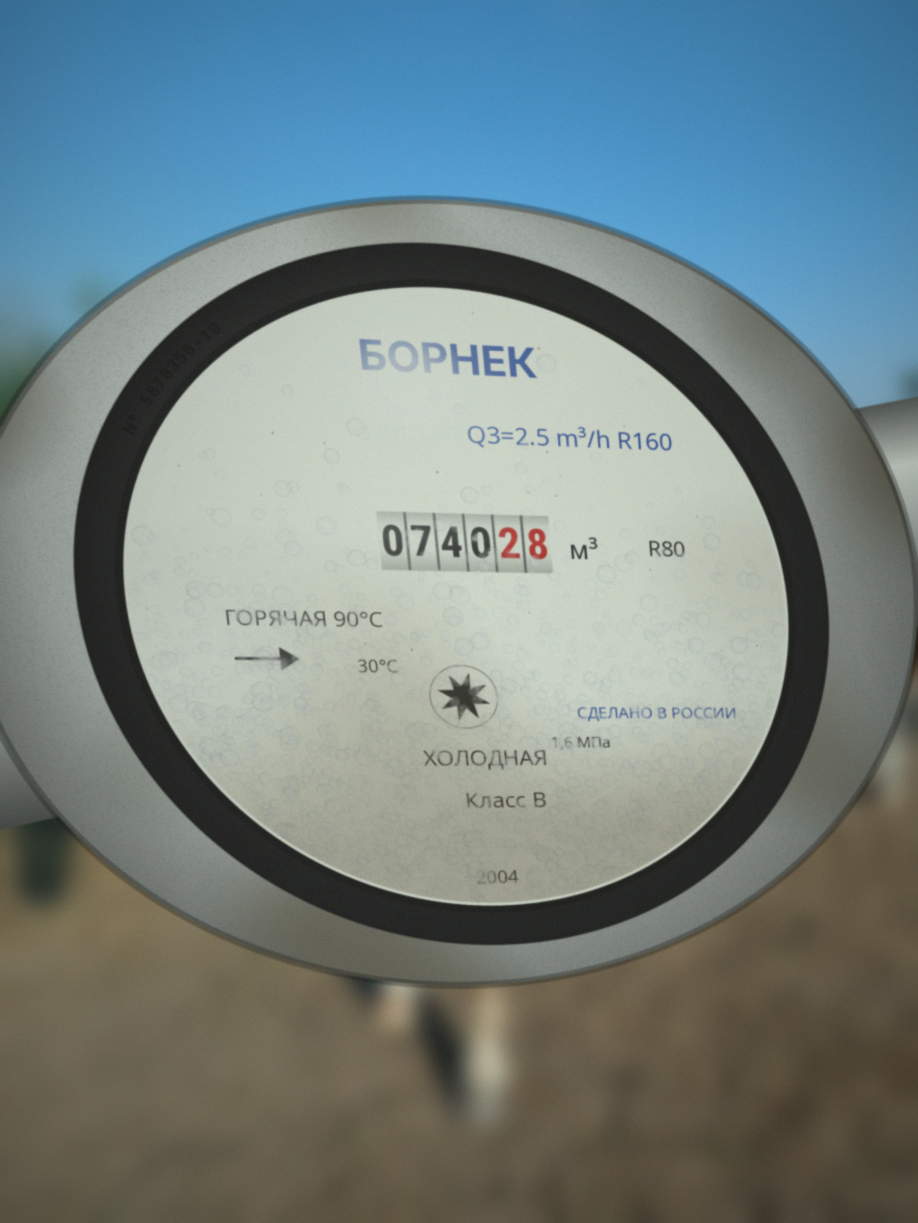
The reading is 740.28 m³
